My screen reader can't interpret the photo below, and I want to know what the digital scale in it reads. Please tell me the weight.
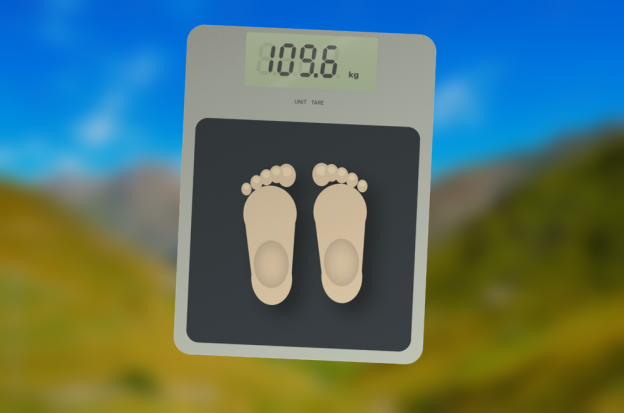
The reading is 109.6 kg
